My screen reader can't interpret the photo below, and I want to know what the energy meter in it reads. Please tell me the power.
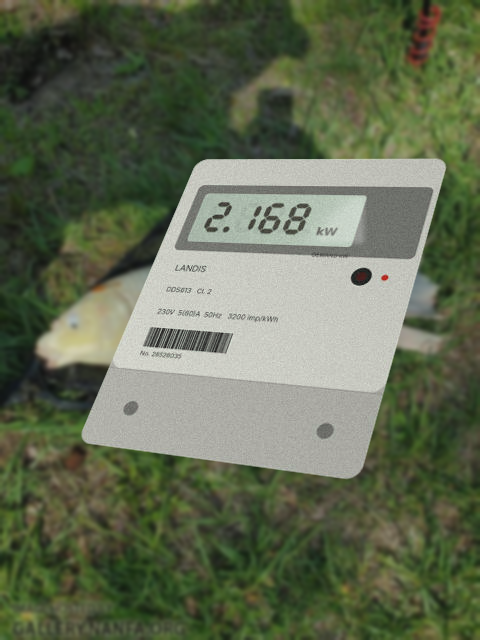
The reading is 2.168 kW
